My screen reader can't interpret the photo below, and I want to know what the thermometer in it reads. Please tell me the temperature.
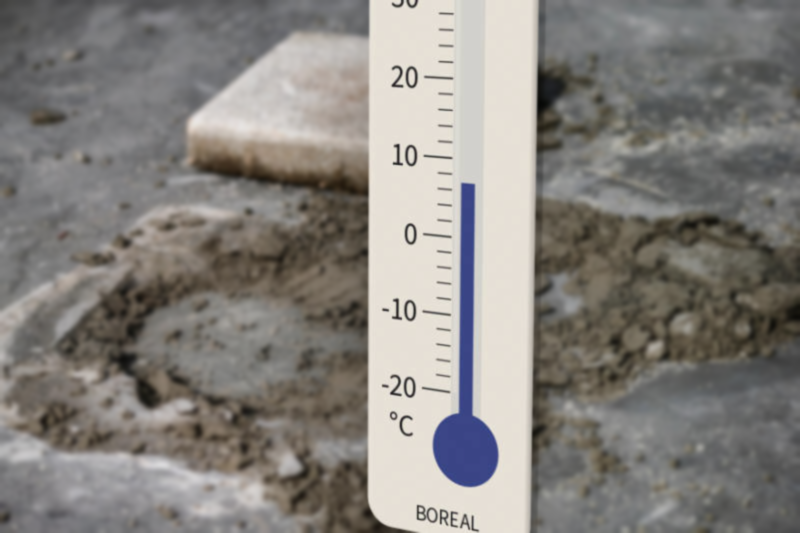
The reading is 7 °C
